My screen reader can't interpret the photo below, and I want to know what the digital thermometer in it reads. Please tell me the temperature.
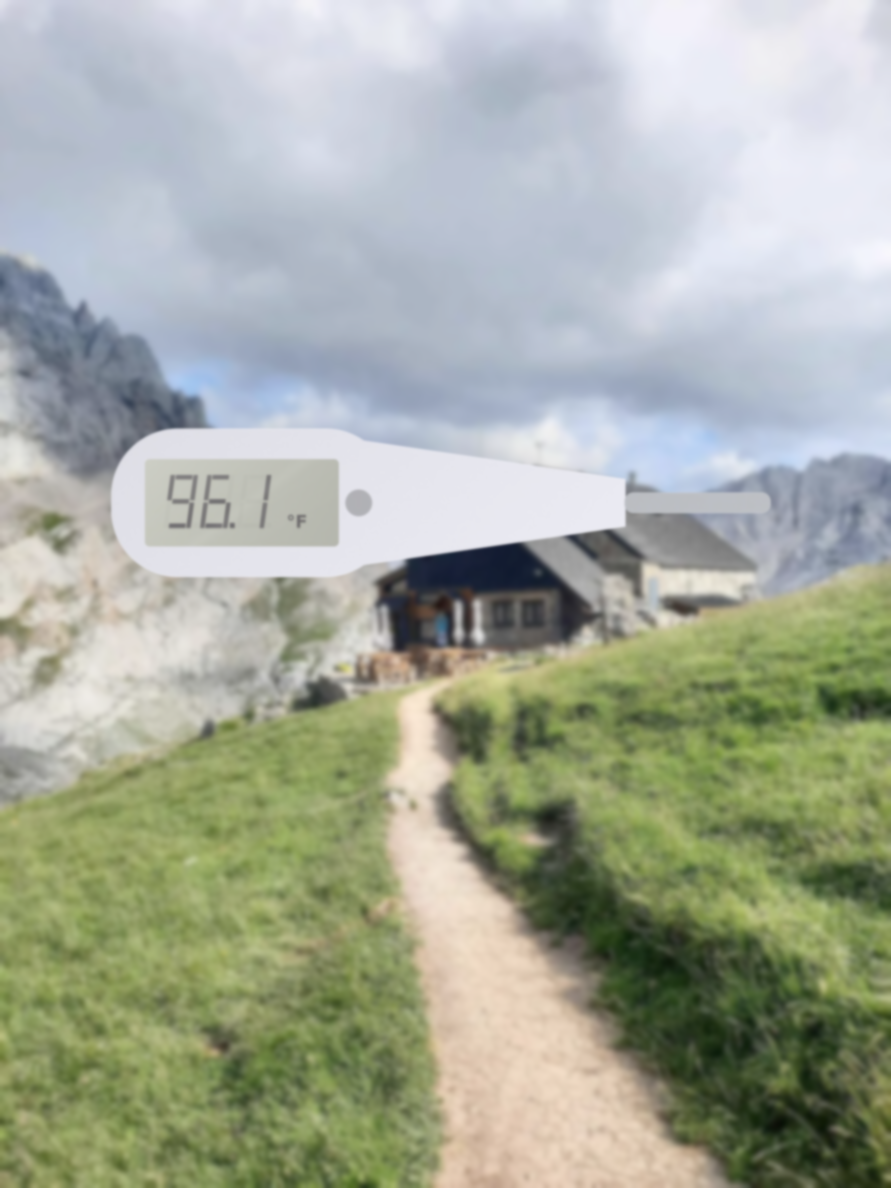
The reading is 96.1 °F
